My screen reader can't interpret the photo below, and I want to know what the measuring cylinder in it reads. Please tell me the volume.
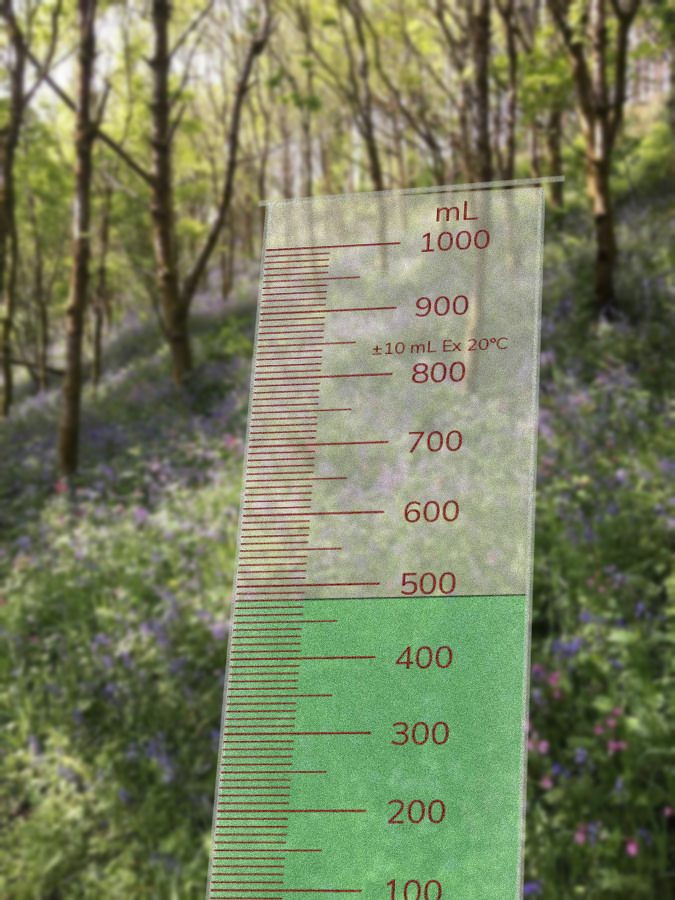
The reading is 480 mL
